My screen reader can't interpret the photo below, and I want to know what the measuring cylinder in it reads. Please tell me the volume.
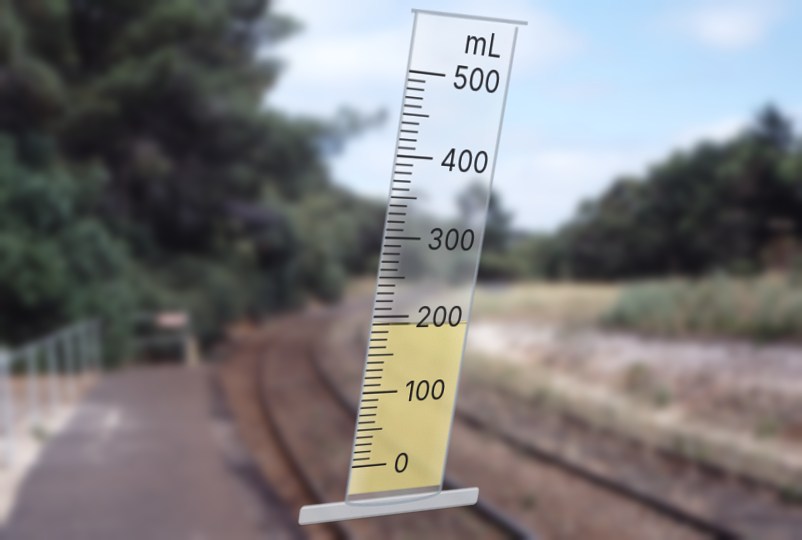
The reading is 190 mL
